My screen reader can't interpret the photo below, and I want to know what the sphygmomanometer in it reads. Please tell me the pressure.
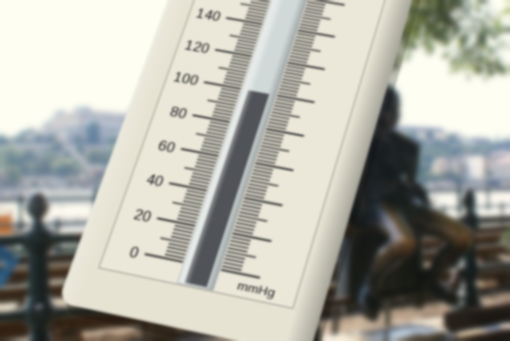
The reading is 100 mmHg
